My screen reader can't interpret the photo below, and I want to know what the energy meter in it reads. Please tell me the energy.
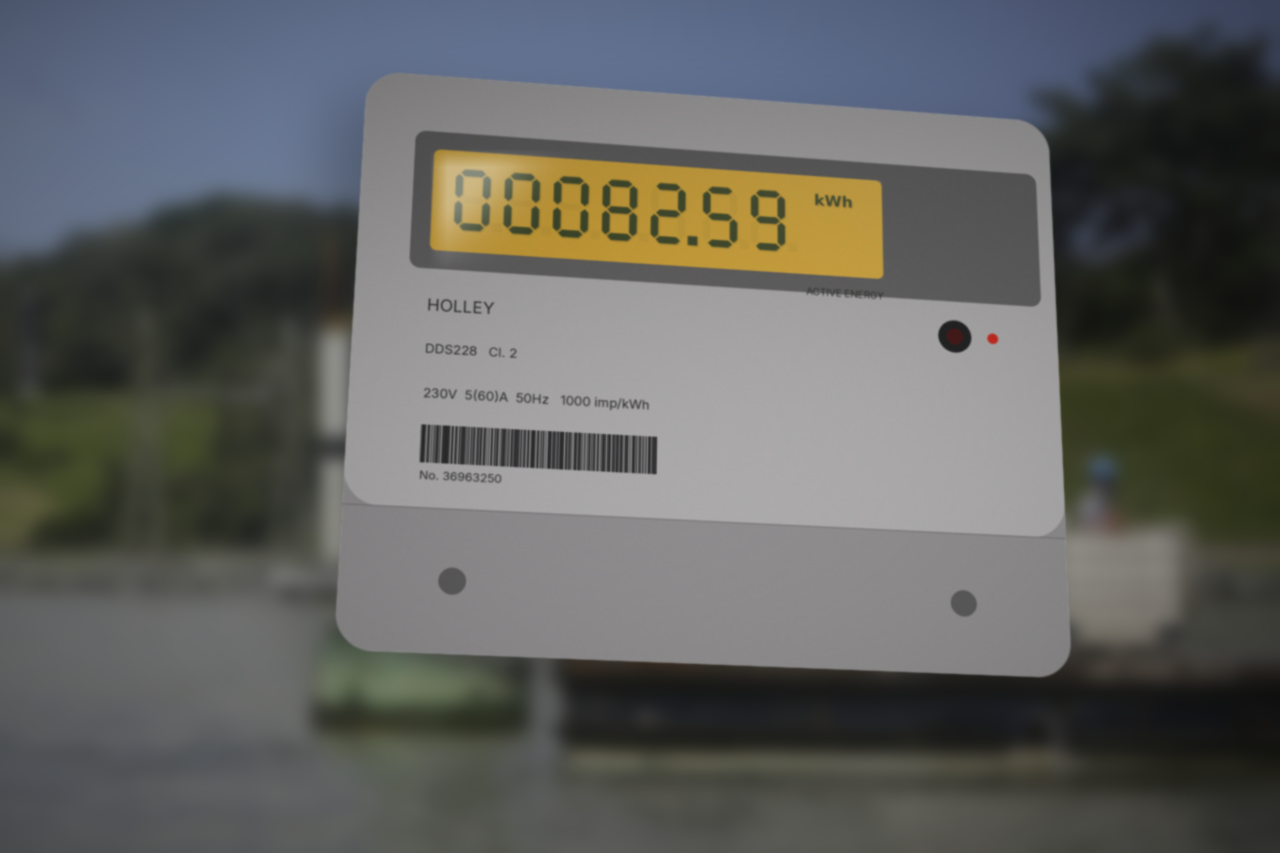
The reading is 82.59 kWh
